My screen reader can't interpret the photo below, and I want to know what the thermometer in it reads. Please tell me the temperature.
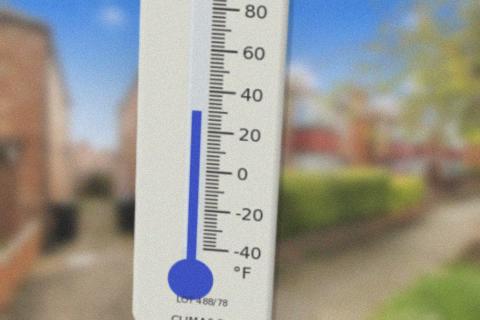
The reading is 30 °F
